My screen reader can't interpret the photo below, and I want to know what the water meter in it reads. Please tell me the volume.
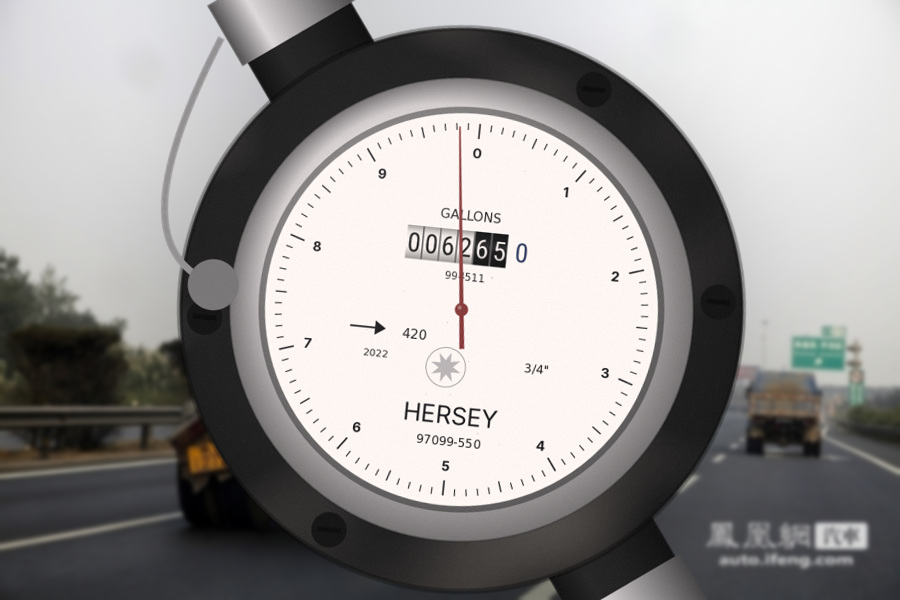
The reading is 62649.8 gal
